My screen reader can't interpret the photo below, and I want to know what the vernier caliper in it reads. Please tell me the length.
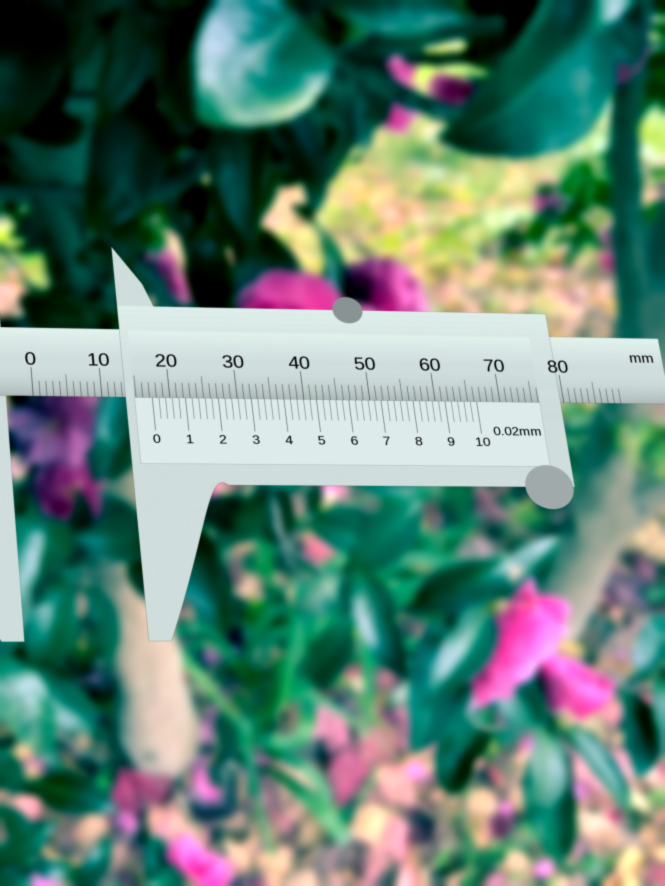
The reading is 17.4 mm
